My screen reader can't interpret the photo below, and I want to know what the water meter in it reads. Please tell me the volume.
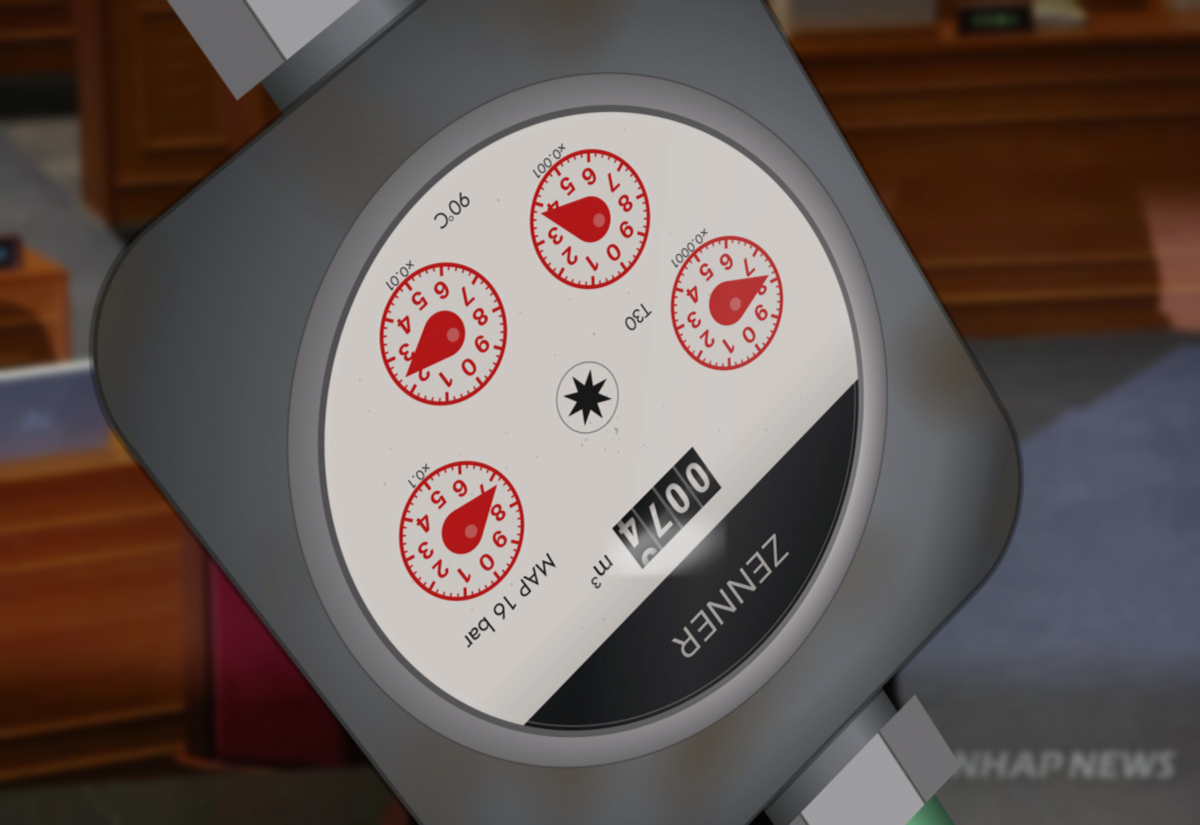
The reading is 73.7237 m³
